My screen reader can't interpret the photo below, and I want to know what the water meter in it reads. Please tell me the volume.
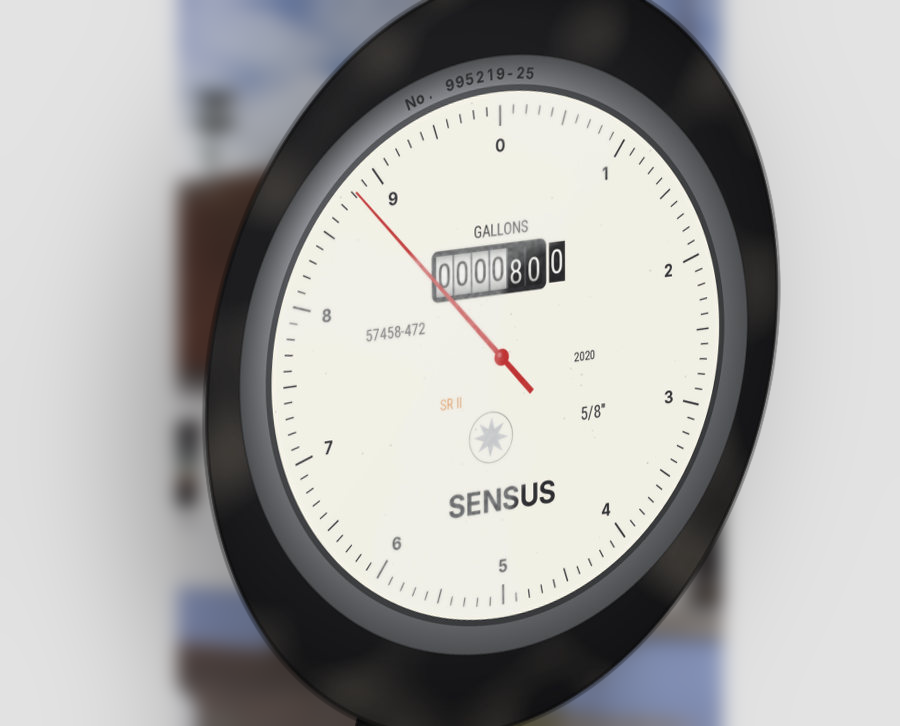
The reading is 798.8 gal
